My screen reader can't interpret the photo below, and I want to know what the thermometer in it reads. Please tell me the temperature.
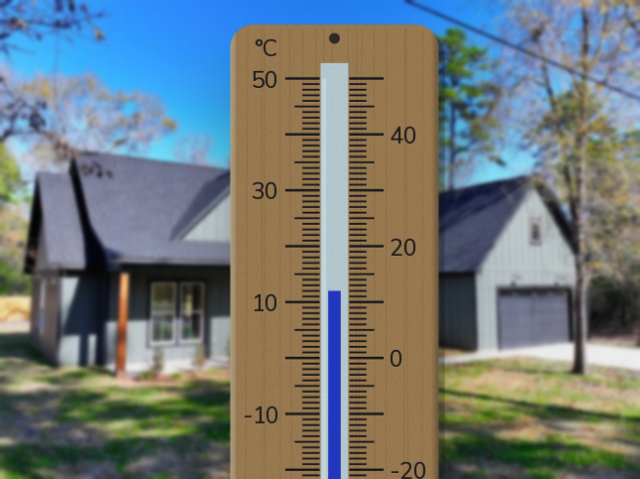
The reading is 12 °C
